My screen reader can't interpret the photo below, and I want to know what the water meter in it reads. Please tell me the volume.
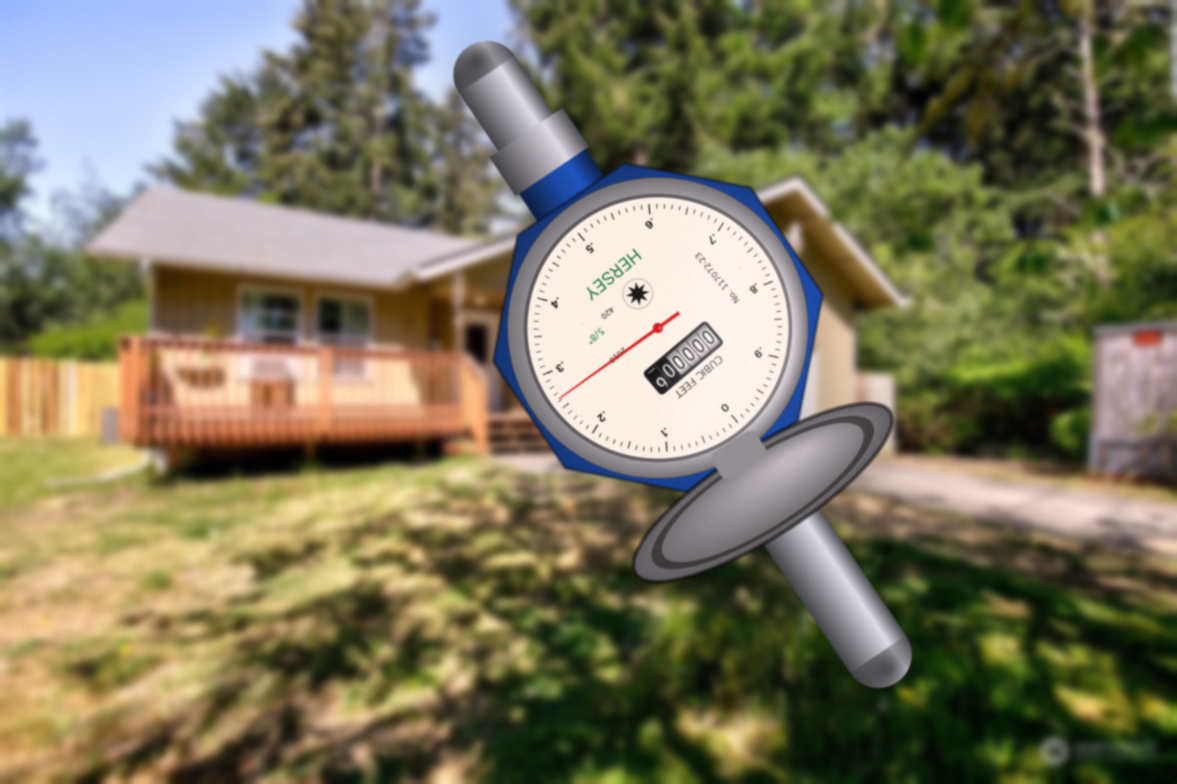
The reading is 6.26 ft³
